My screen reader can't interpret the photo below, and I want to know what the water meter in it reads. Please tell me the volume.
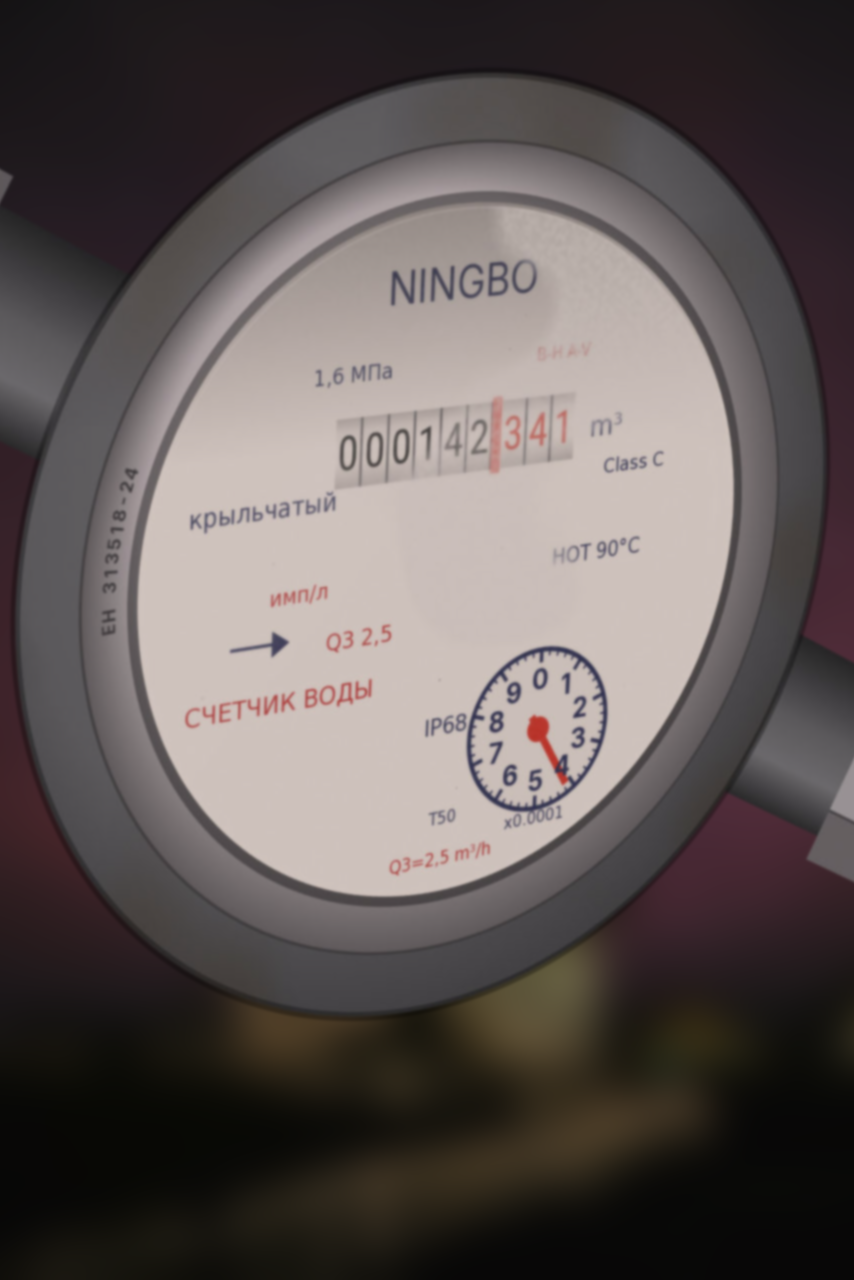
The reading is 142.3414 m³
